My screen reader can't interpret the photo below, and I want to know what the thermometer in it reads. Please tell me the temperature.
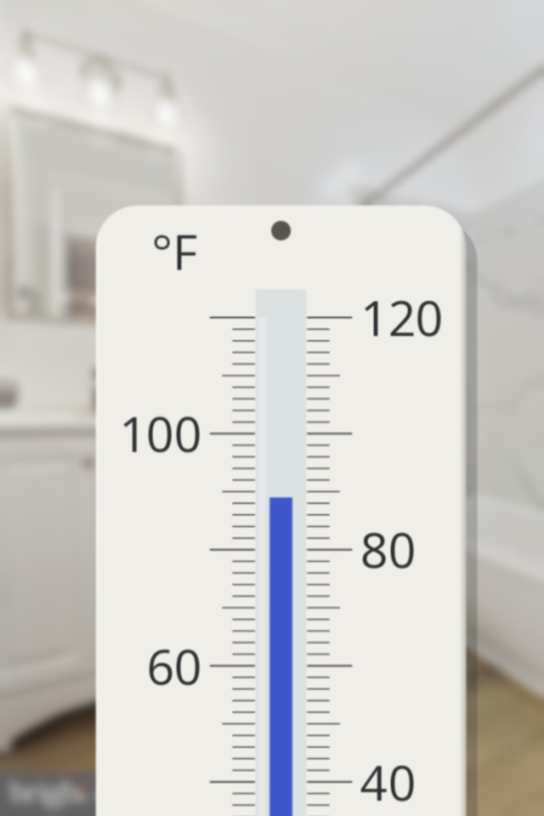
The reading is 89 °F
